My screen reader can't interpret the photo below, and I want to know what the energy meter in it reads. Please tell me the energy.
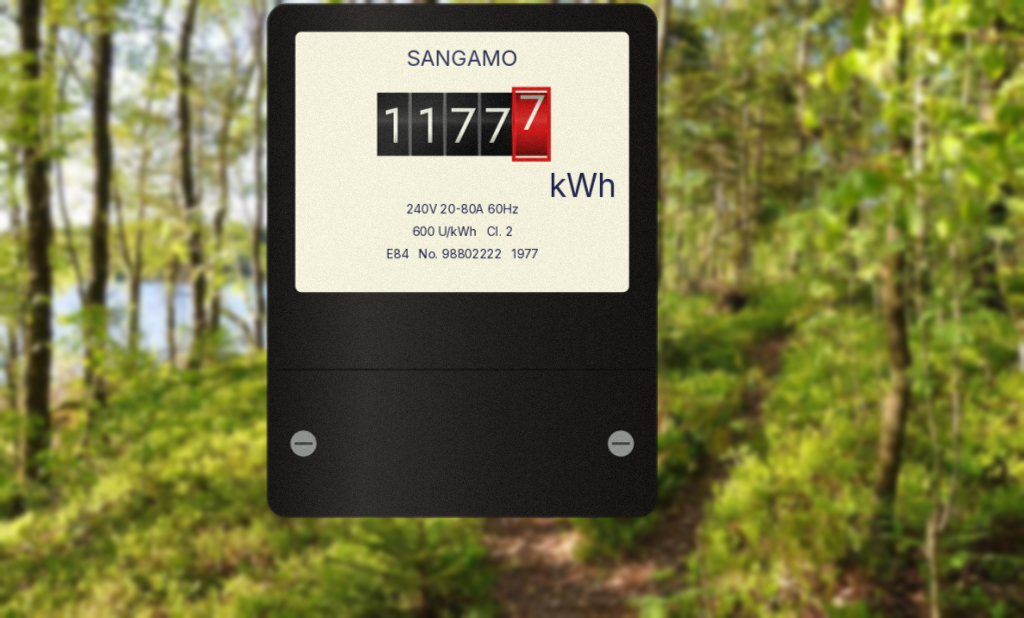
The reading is 1177.7 kWh
